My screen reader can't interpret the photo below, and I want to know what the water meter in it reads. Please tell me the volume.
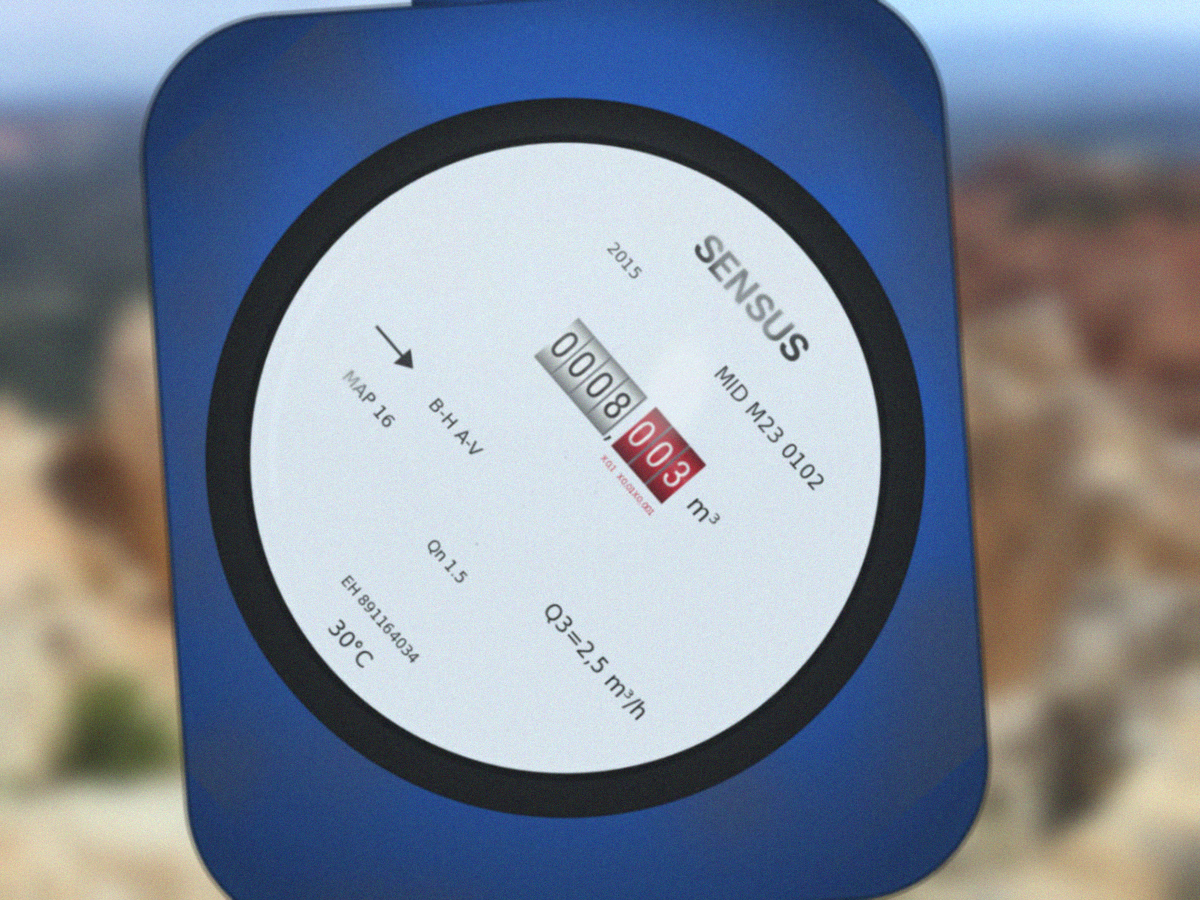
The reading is 8.003 m³
